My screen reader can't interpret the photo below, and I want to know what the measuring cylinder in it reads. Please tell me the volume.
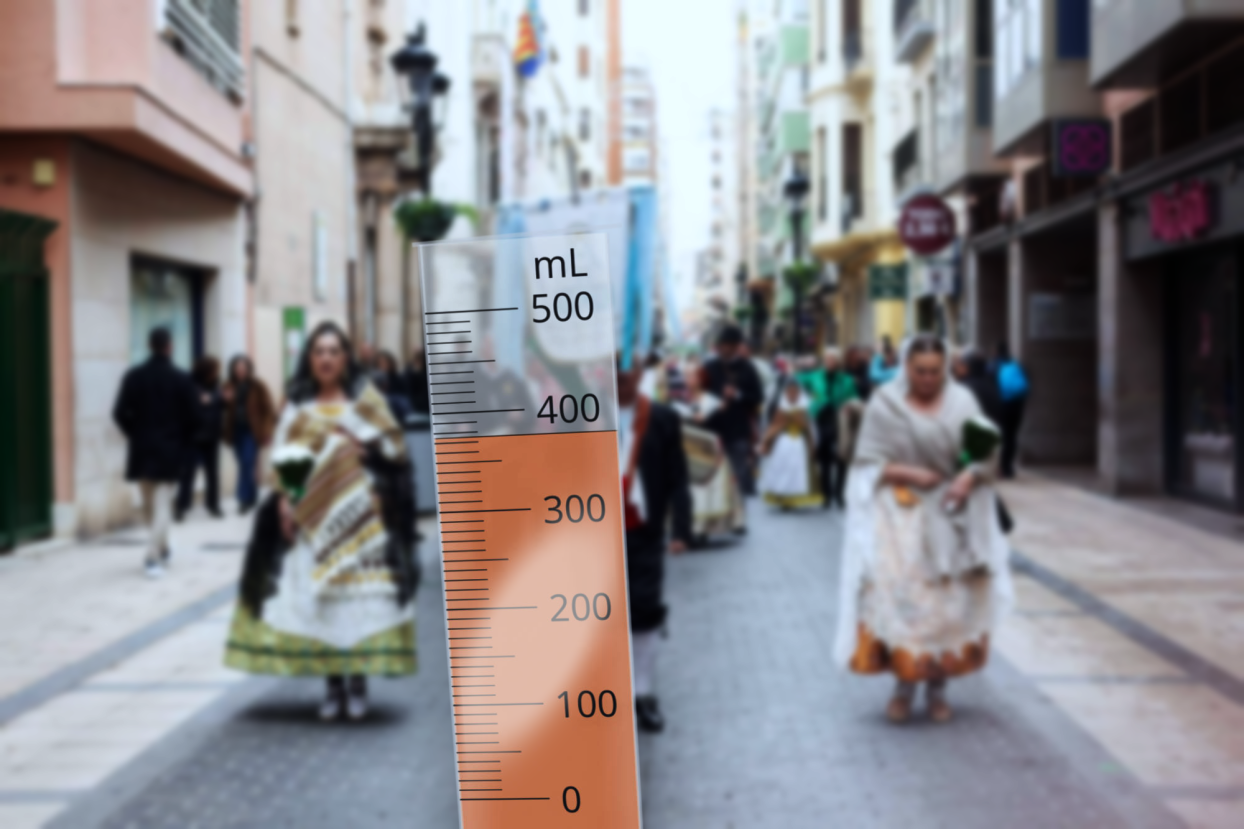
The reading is 375 mL
